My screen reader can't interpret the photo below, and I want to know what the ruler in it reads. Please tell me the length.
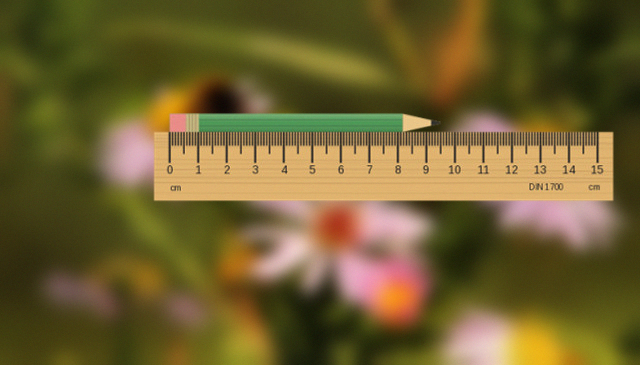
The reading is 9.5 cm
